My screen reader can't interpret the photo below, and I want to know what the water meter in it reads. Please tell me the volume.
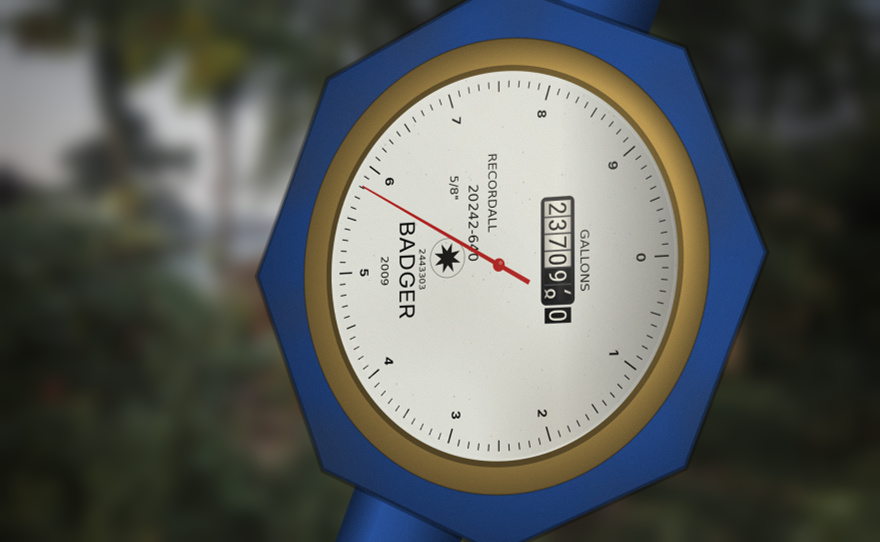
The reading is 2370975.8 gal
